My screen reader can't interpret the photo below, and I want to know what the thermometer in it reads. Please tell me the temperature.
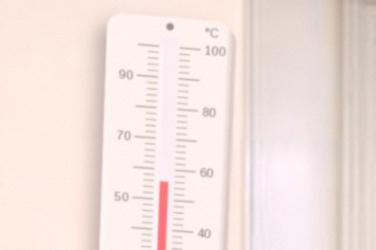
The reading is 56 °C
